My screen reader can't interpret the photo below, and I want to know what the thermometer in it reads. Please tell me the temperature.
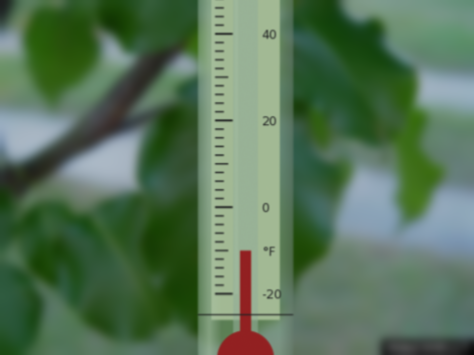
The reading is -10 °F
